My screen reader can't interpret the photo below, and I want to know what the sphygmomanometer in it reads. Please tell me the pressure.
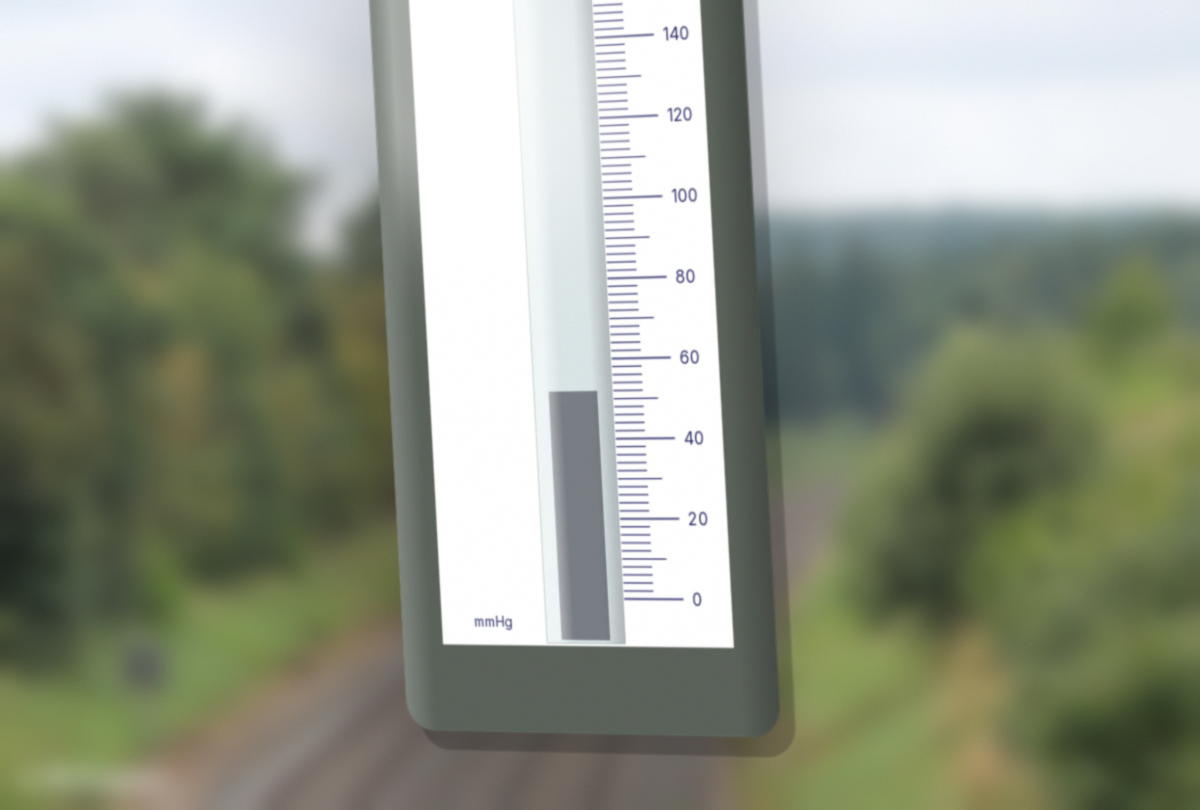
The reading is 52 mmHg
